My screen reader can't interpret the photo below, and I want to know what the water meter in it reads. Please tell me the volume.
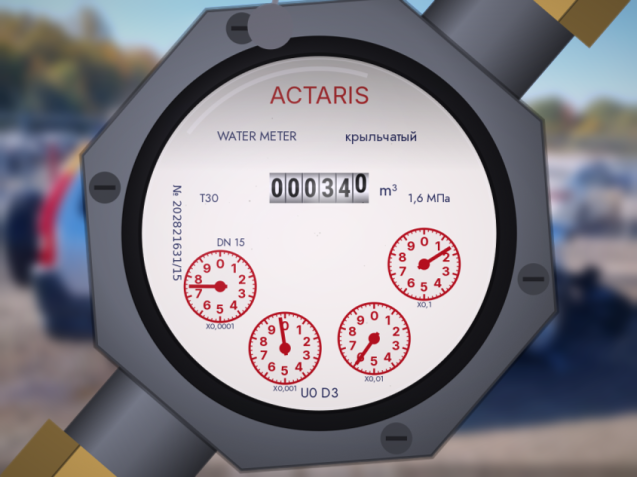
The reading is 340.1597 m³
